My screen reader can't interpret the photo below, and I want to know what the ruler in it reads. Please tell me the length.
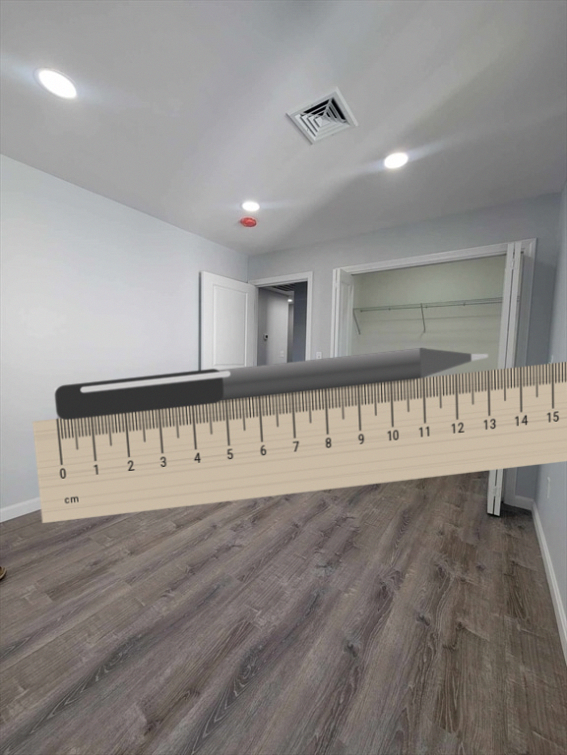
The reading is 13 cm
